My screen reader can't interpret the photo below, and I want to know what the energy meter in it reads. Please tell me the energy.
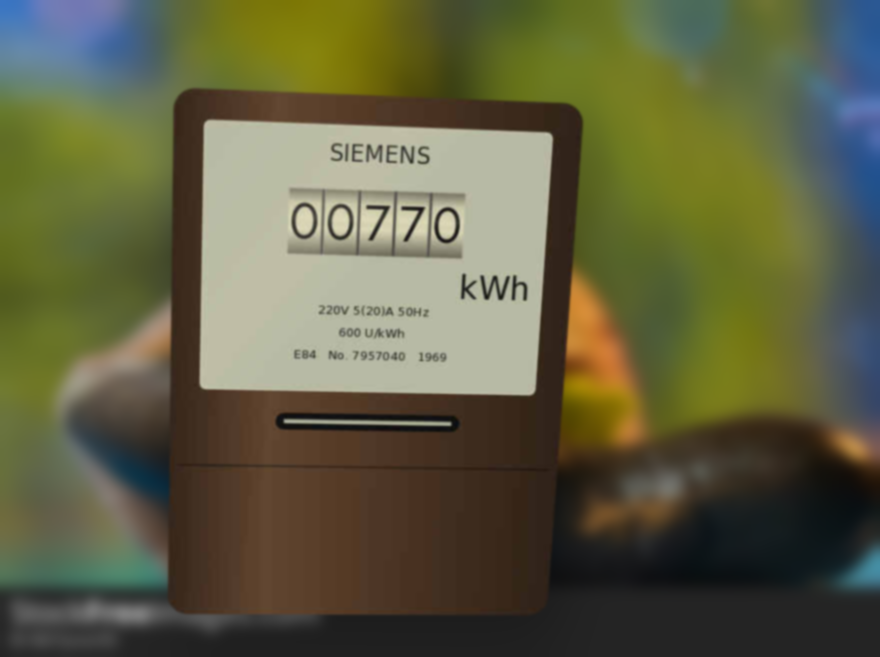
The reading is 770 kWh
